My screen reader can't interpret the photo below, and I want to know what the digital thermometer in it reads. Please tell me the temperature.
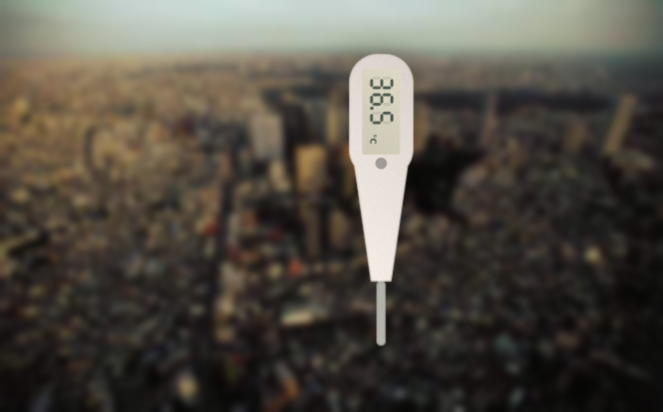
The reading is 36.5 °C
